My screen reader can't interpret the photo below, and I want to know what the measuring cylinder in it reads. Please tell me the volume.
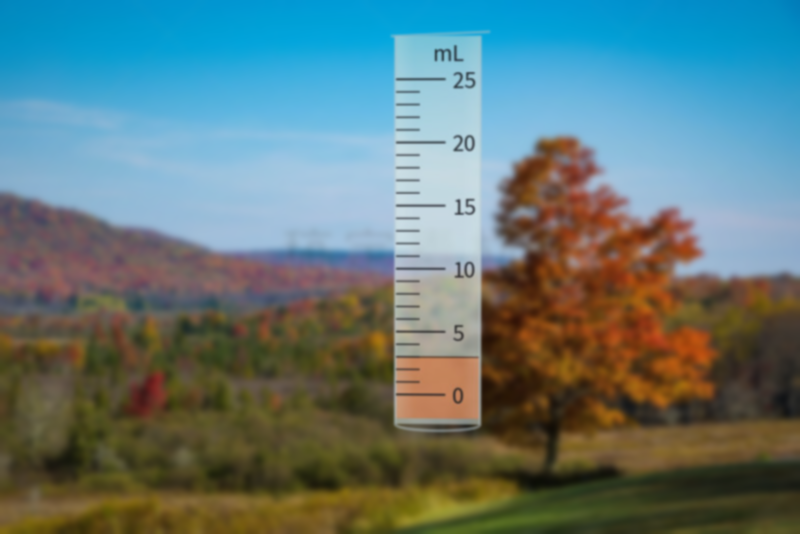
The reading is 3 mL
